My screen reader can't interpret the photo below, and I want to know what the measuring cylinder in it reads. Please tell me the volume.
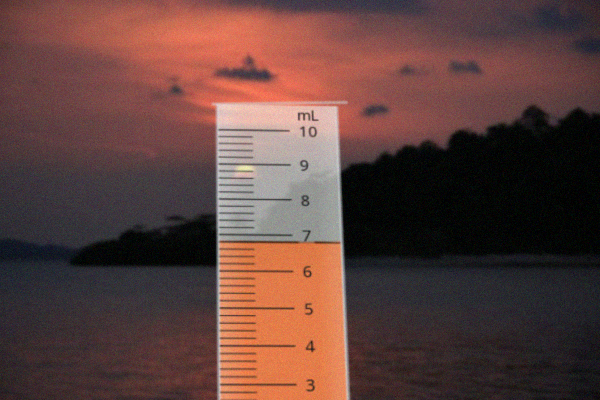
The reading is 6.8 mL
